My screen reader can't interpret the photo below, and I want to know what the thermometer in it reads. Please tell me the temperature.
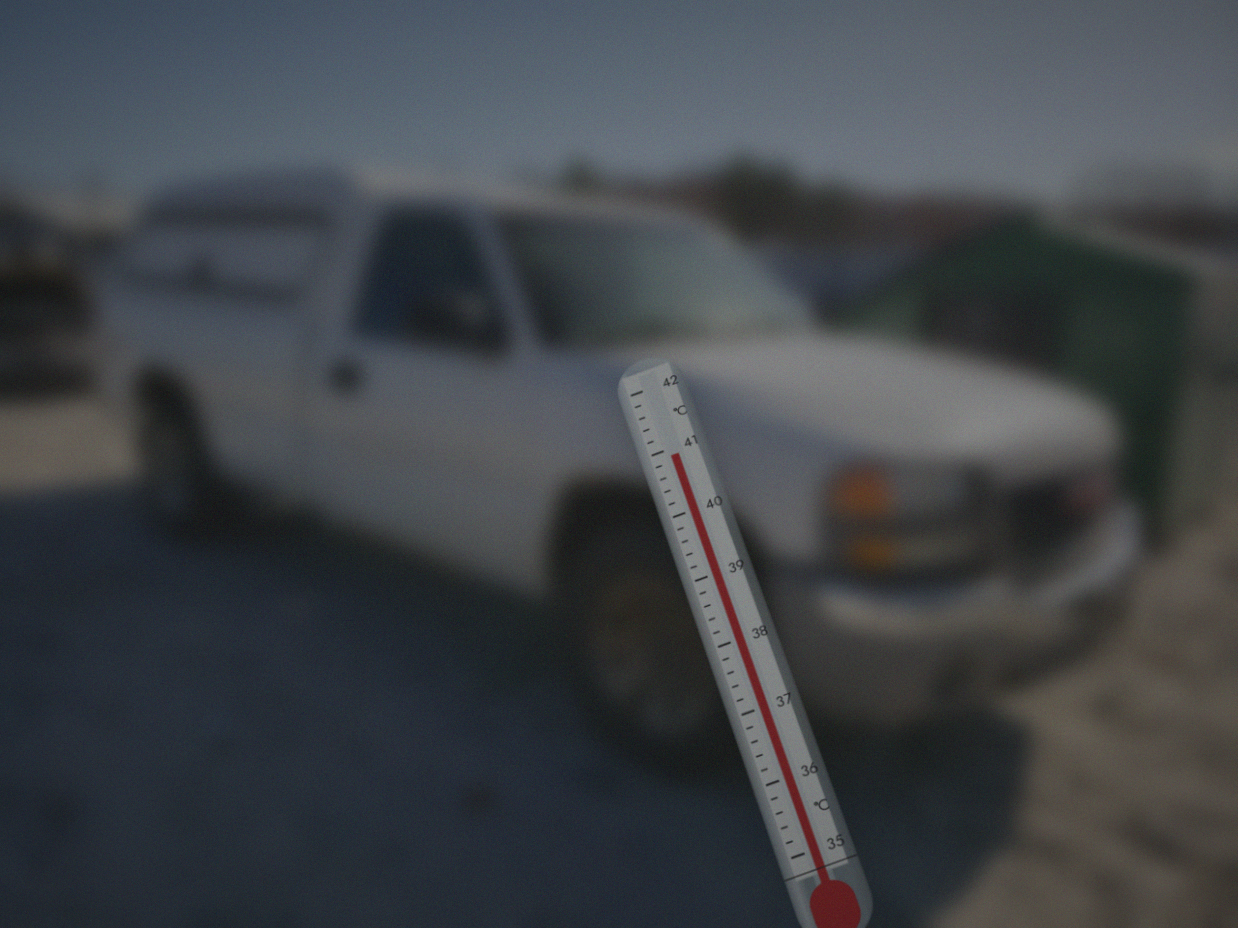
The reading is 40.9 °C
